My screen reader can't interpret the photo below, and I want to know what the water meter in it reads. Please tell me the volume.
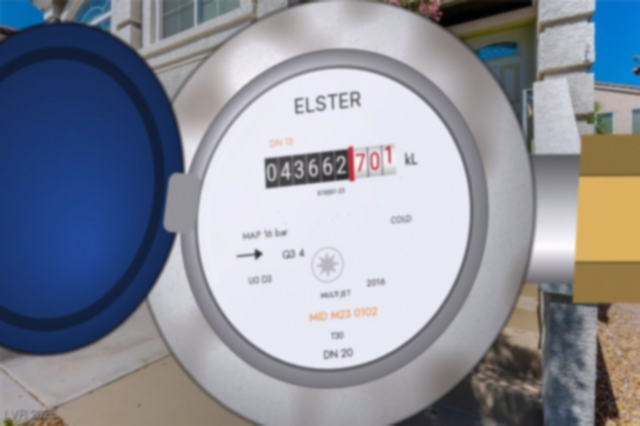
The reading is 43662.701 kL
